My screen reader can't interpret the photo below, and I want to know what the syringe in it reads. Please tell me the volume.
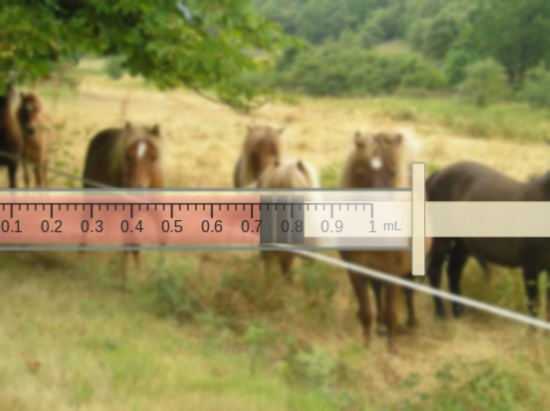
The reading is 0.72 mL
